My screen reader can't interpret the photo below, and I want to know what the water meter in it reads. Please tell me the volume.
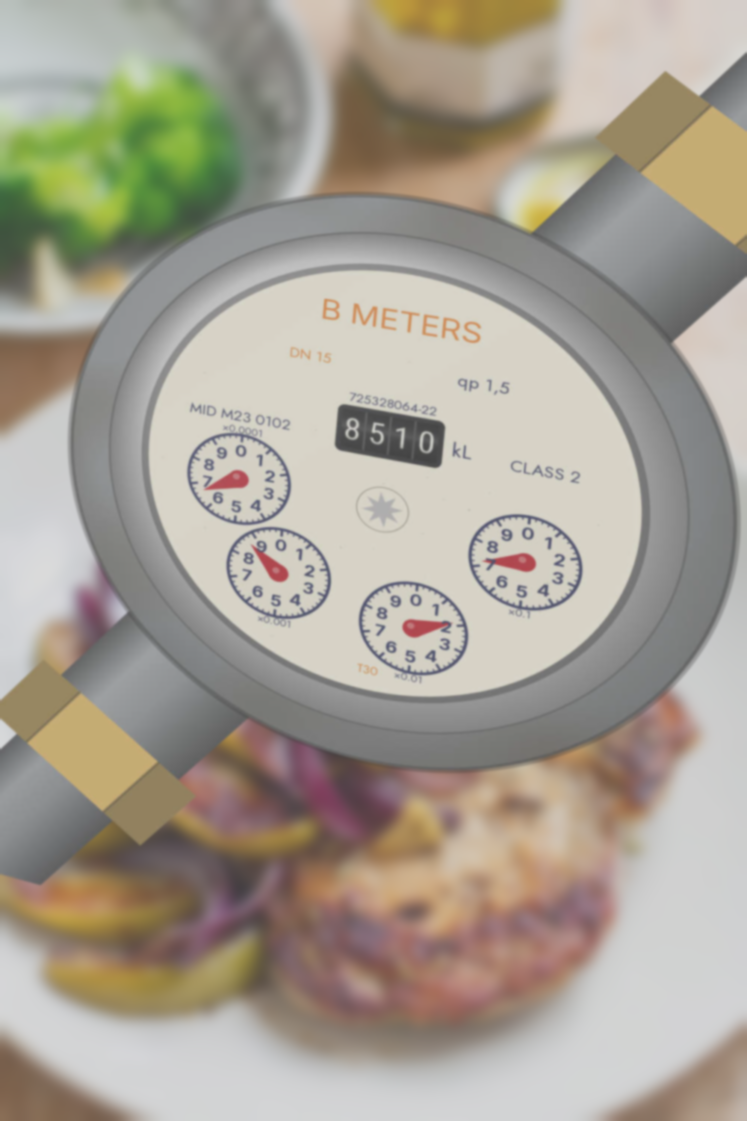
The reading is 8510.7186 kL
